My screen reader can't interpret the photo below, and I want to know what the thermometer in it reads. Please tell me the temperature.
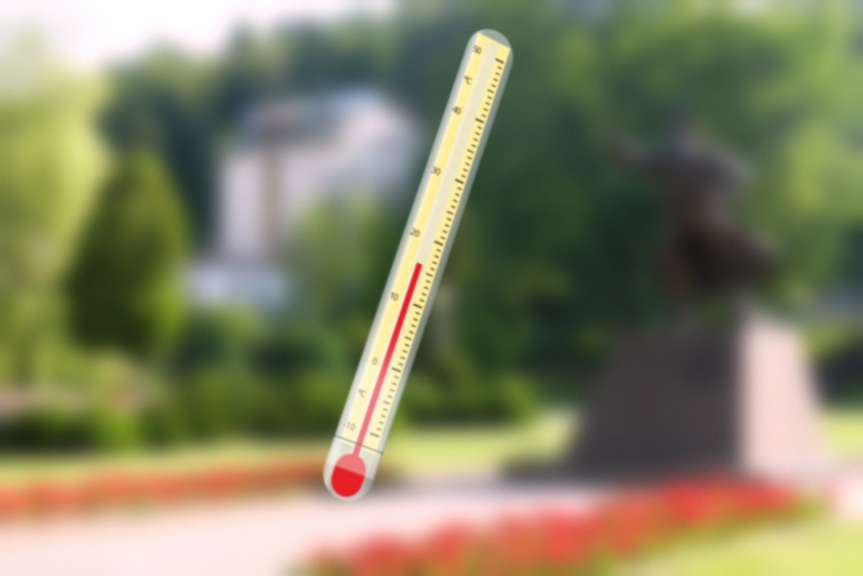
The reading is 16 °C
